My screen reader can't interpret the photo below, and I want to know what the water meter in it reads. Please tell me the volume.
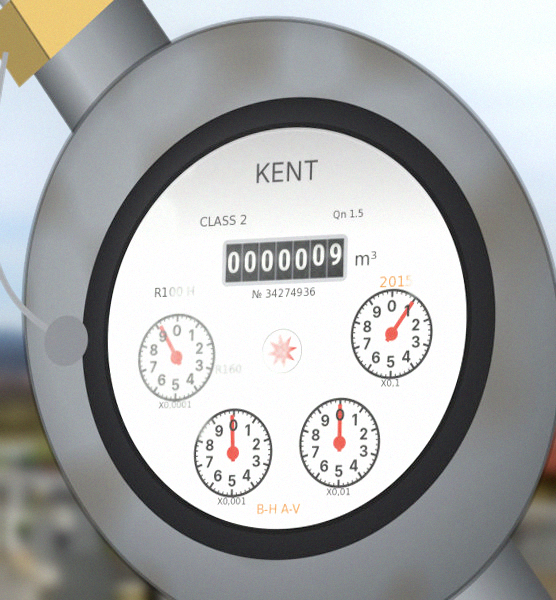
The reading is 9.0999 m³
